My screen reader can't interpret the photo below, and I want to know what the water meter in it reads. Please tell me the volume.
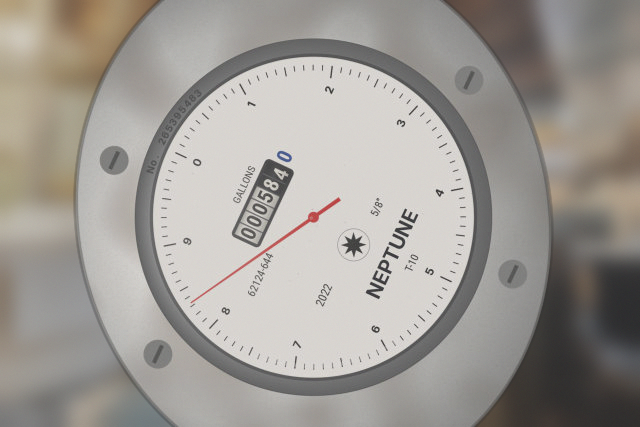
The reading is 5838.3 gal
